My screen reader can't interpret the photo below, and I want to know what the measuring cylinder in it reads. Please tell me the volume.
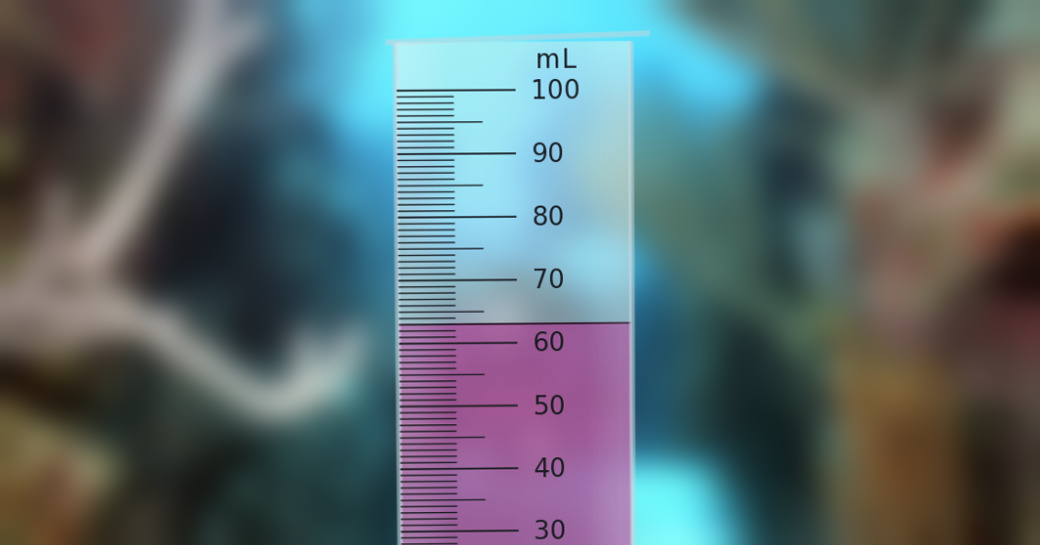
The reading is 63 mL
